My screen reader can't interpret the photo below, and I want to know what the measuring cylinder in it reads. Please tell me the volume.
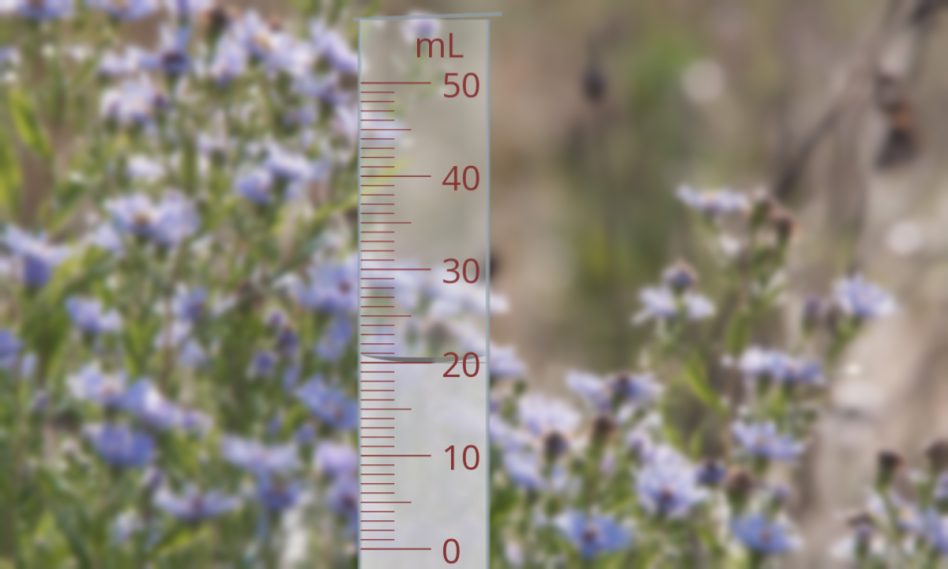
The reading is 20 mL
